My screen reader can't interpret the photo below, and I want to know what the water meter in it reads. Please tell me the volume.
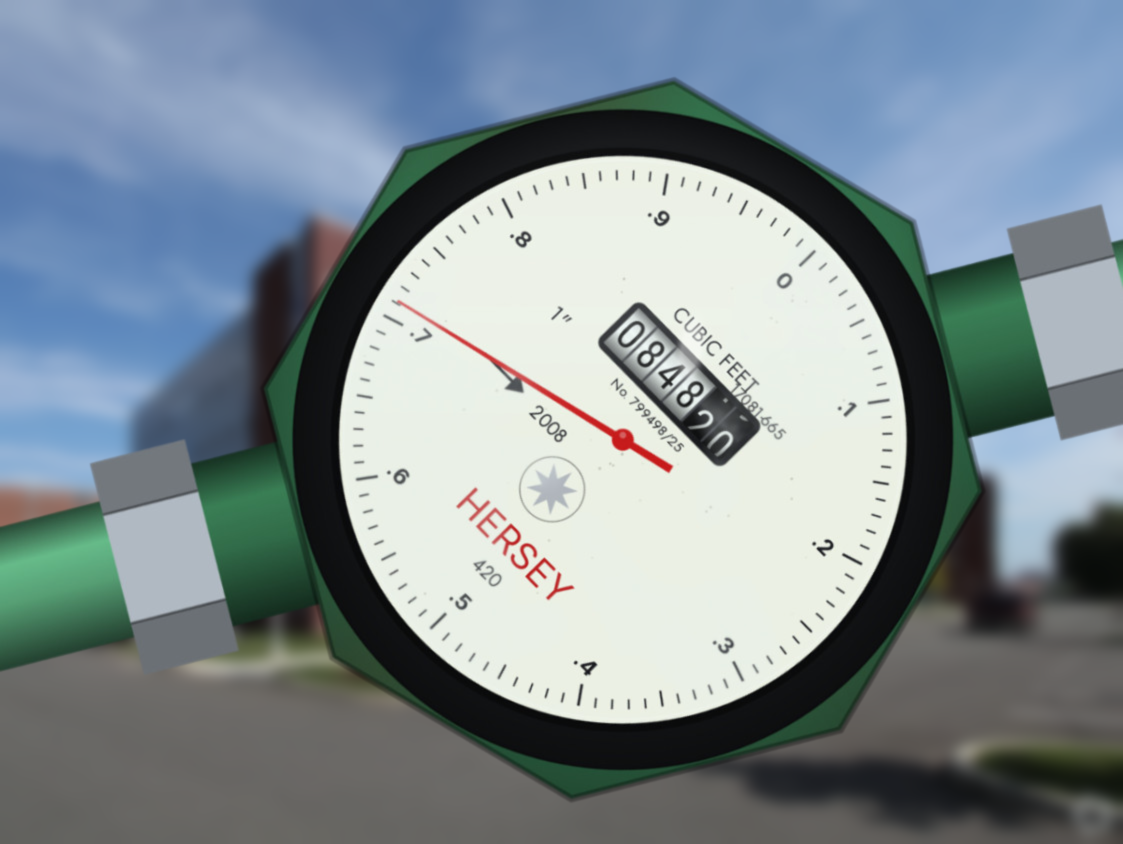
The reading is 84819.71 ft³
